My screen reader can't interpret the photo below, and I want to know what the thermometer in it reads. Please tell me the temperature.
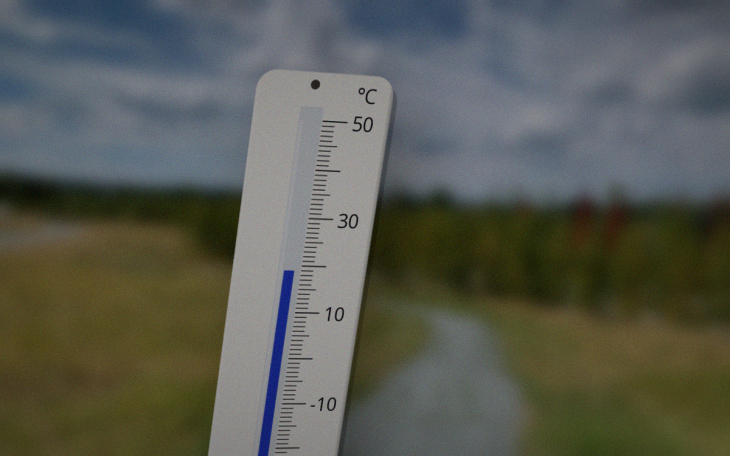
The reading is 19 °C
